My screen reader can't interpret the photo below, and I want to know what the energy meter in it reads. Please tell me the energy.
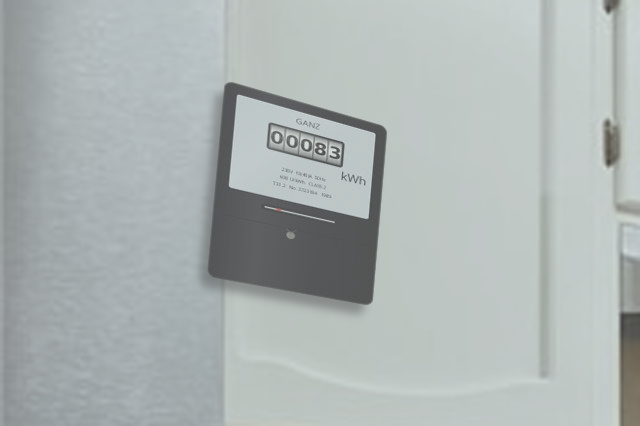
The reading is 83 kWh
